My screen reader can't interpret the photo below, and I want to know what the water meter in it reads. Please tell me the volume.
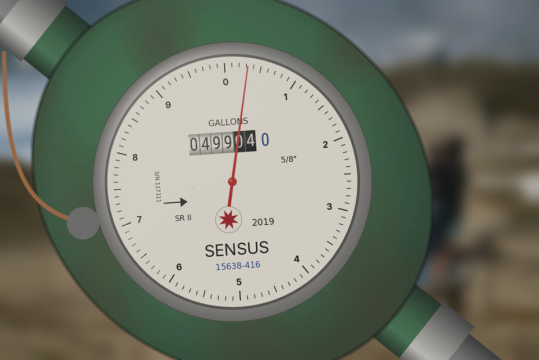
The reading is 499040.3 gal
